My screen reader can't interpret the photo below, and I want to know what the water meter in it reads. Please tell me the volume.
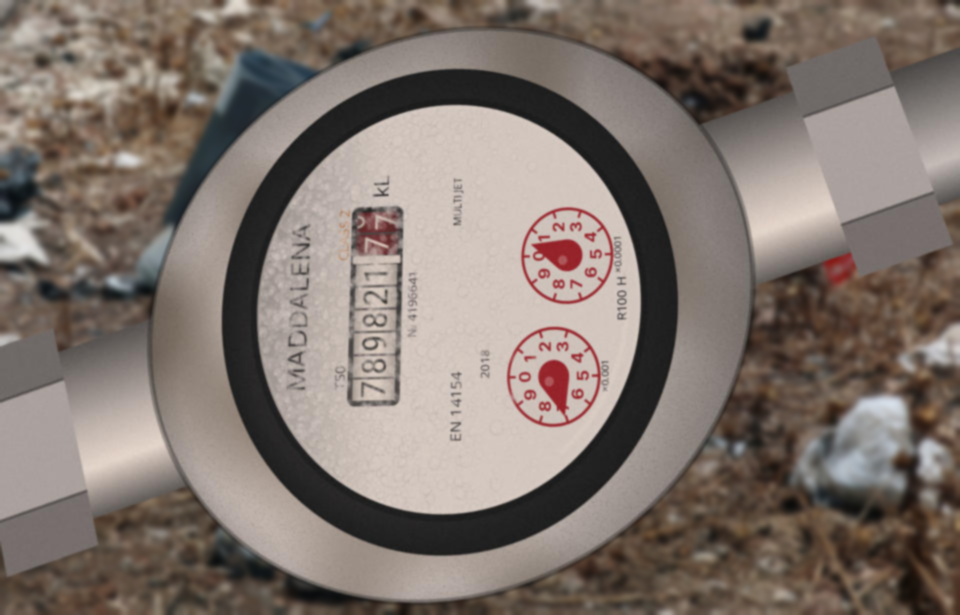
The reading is 789821.7670 kL
